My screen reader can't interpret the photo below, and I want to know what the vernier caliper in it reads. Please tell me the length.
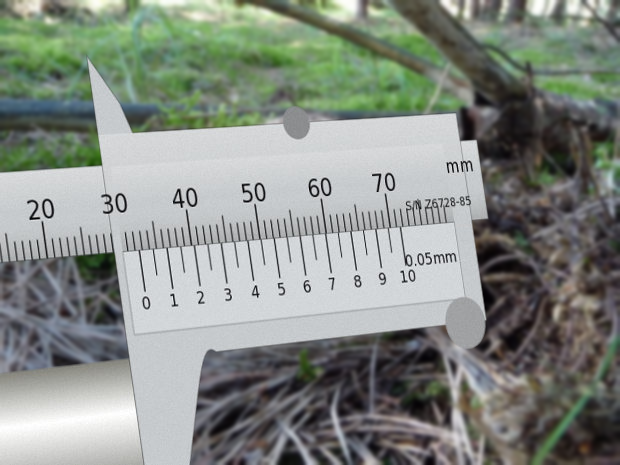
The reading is 32.6 mm
